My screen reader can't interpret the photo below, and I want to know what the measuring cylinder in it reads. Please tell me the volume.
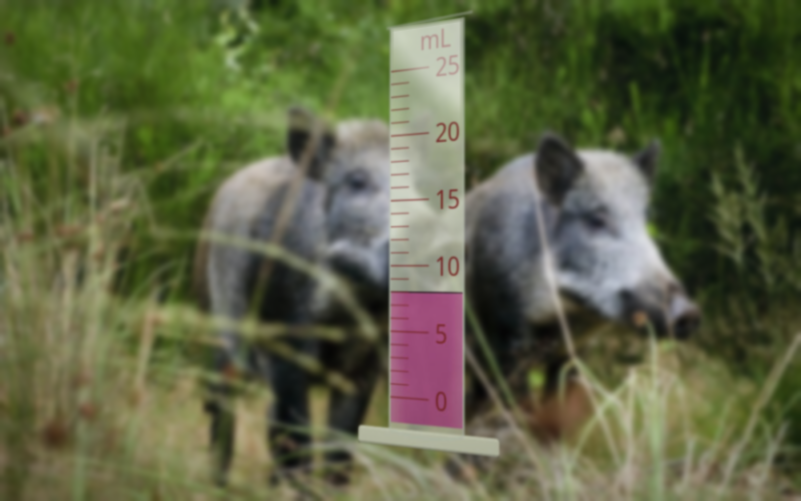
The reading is 8 mL
